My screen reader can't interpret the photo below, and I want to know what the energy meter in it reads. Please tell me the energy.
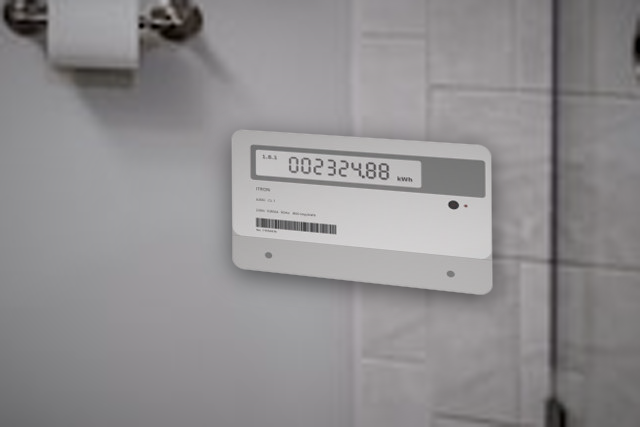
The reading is 2324.88 kWh
